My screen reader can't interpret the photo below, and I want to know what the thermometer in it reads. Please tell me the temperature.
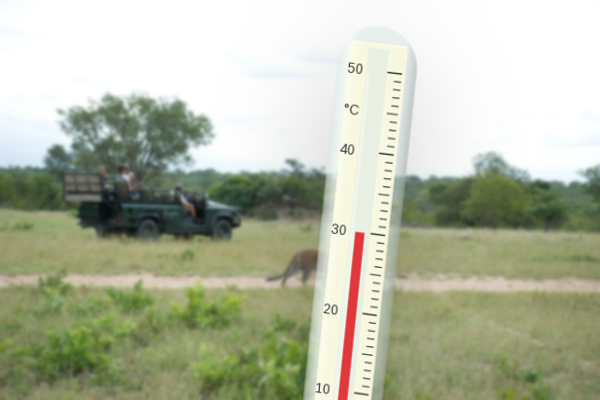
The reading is 30 °C
